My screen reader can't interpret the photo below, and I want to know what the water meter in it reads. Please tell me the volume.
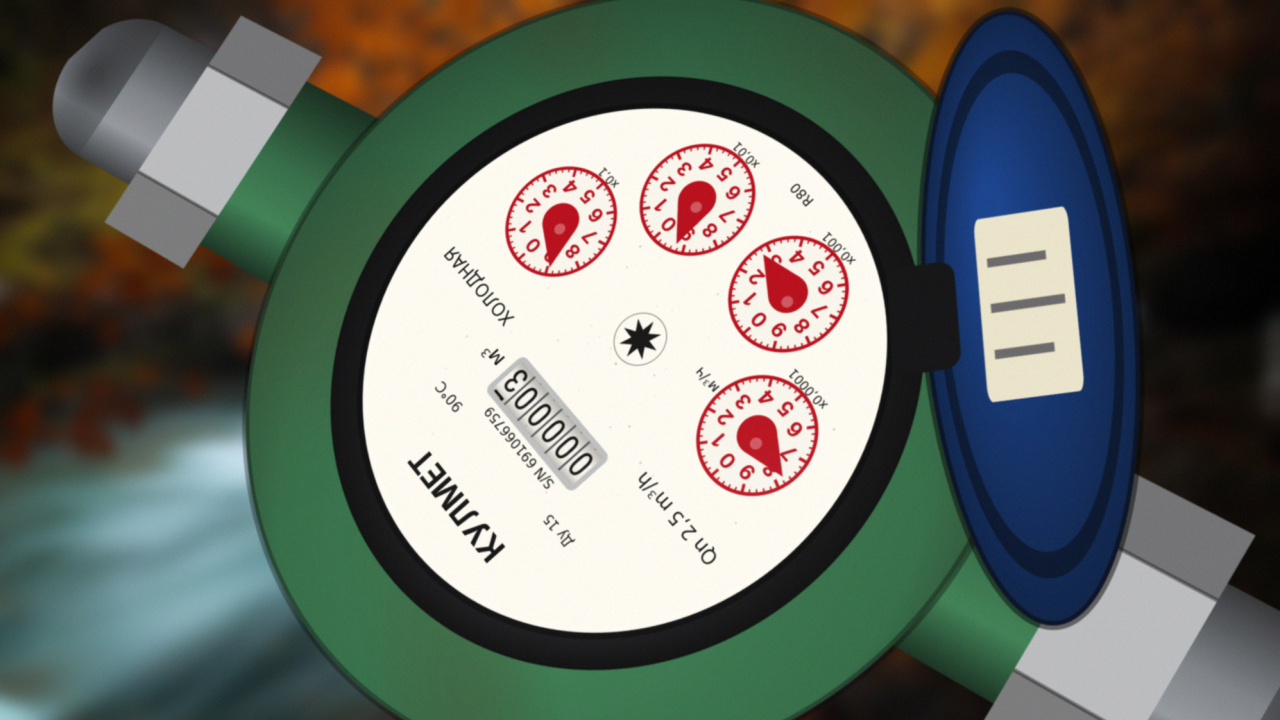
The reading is 2.8927 m³
